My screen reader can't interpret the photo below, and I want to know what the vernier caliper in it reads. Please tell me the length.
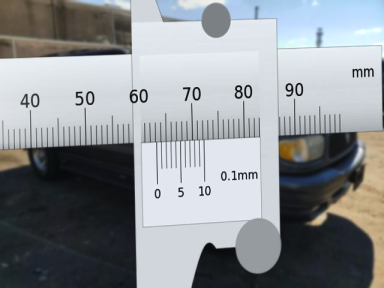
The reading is 63.2 mm
